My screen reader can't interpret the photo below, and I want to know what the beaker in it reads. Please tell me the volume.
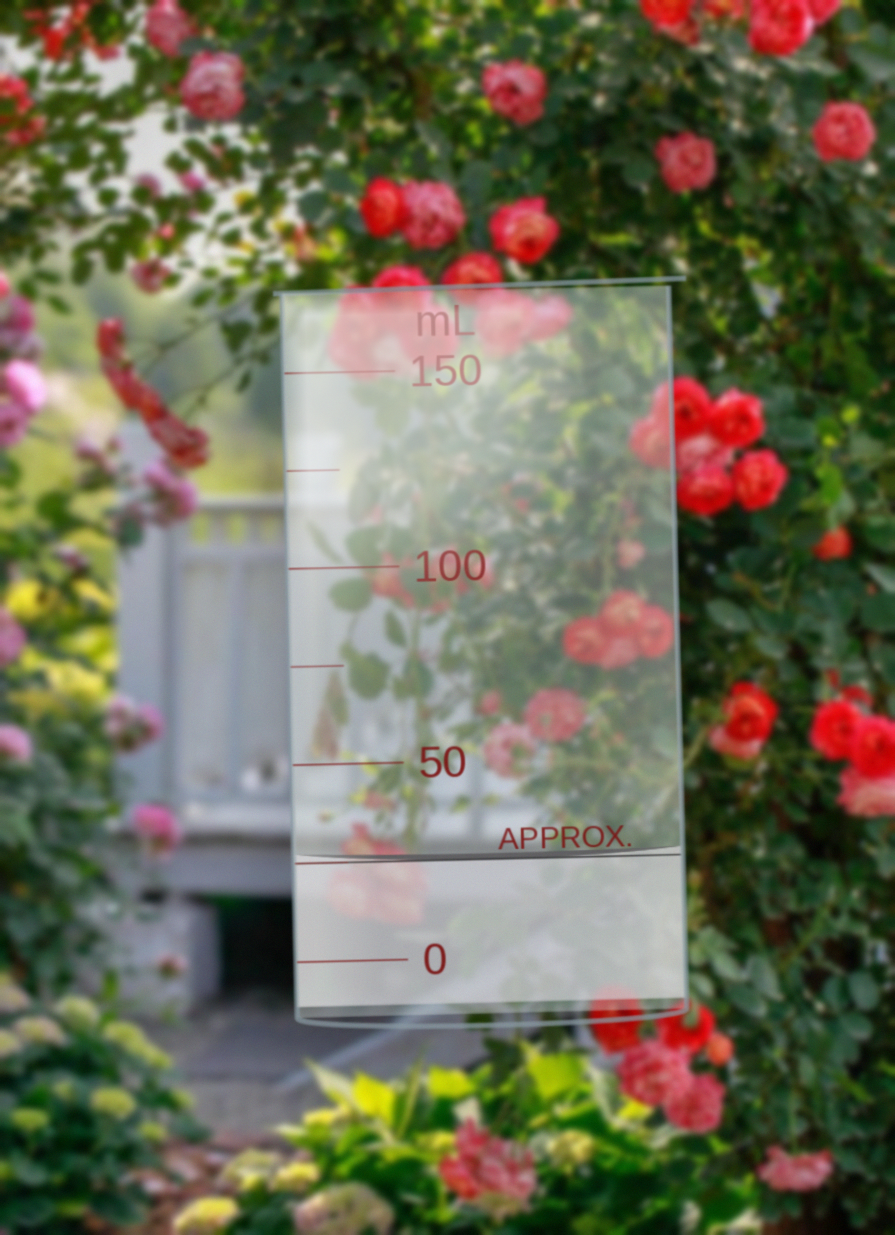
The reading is 25 mL
